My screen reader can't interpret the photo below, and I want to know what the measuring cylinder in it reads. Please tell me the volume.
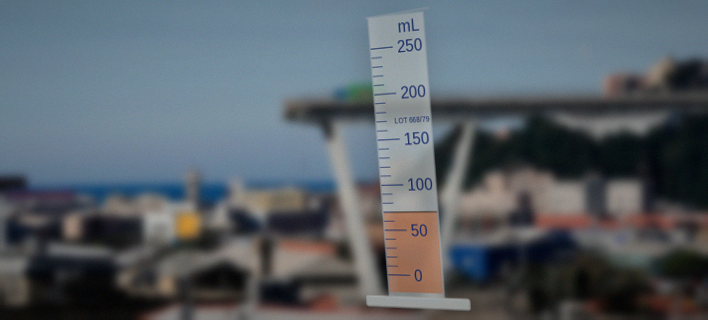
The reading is 70 mL
